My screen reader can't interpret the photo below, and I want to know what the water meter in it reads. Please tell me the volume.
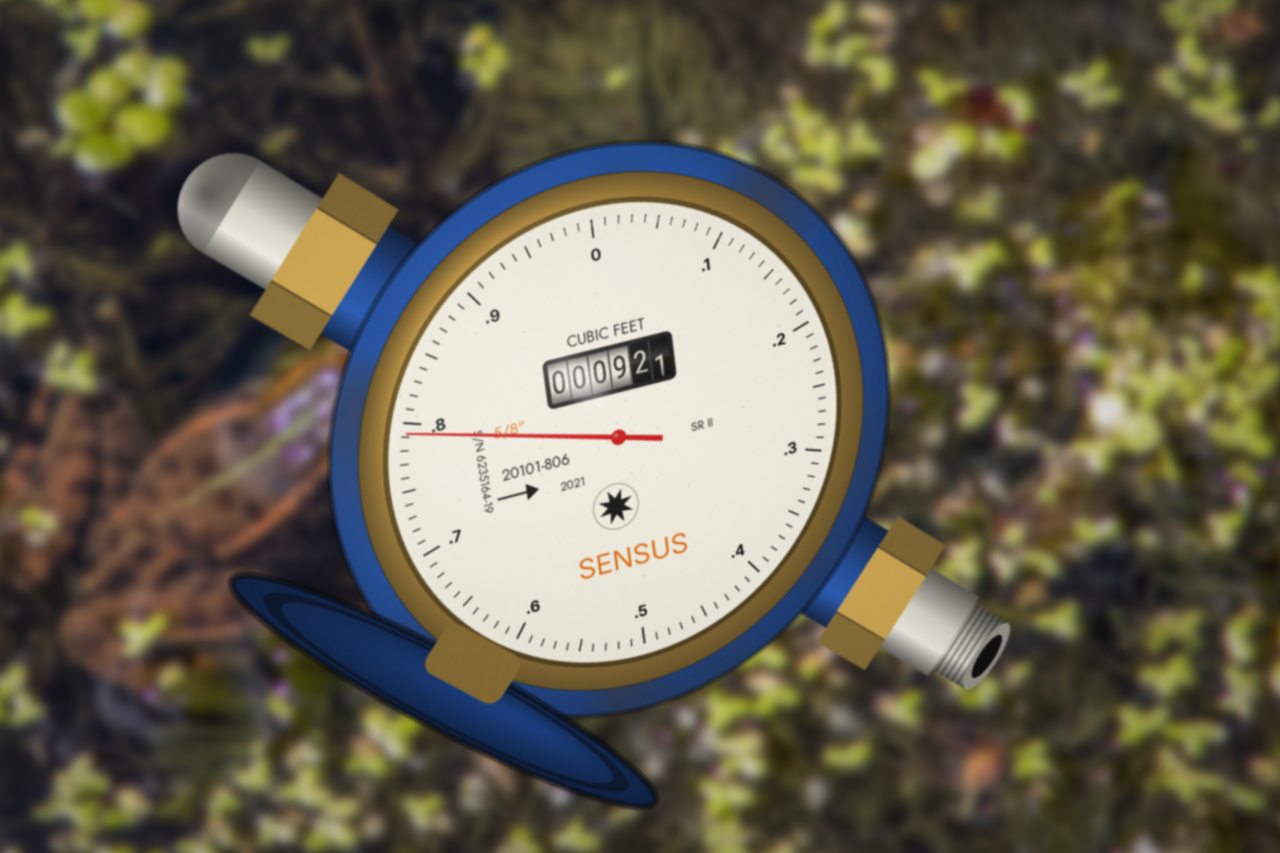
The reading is 920.79 ft³
